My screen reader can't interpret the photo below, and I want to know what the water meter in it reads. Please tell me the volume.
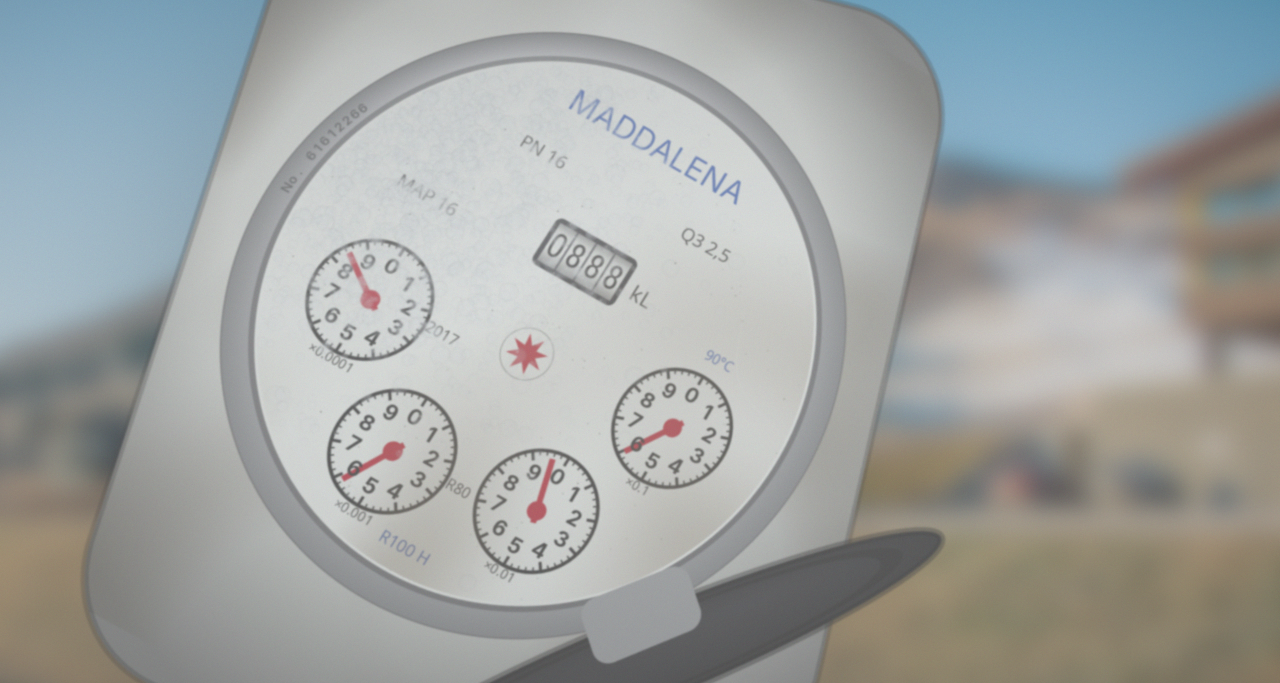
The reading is 888.5958 kL
